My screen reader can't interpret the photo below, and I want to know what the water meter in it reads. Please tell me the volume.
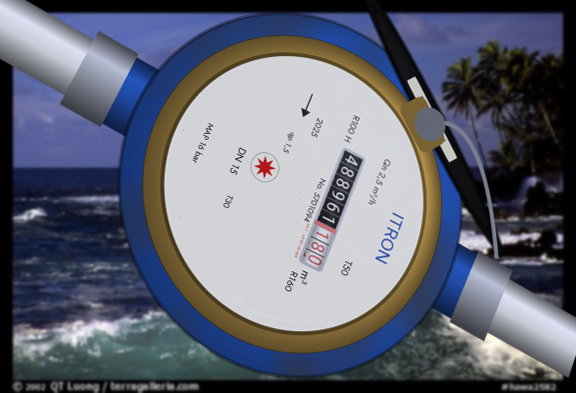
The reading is 488961.180 m³
